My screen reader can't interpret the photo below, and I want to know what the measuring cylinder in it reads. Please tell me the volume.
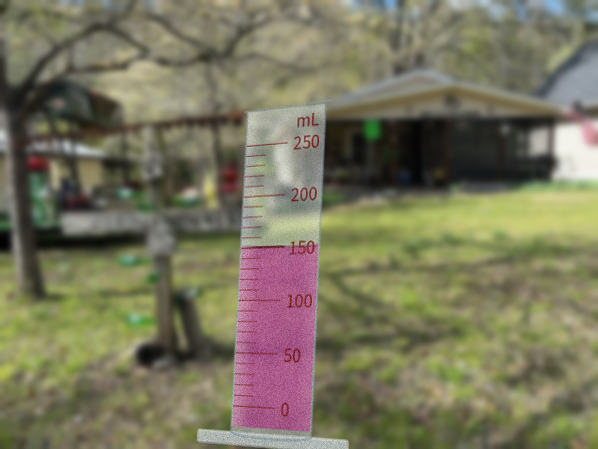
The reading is 150 mL
